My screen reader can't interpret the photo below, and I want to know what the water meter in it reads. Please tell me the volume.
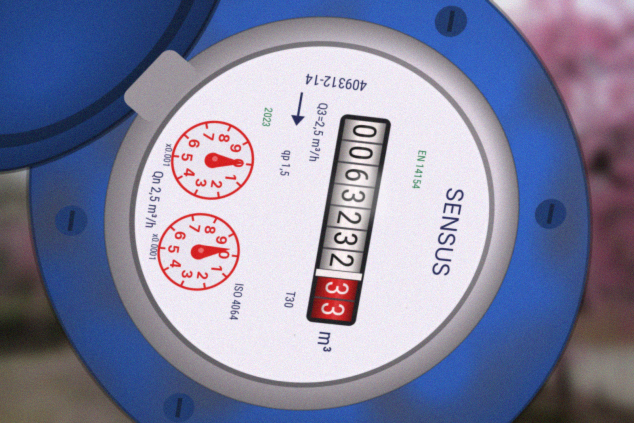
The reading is 63232.3299 m³
